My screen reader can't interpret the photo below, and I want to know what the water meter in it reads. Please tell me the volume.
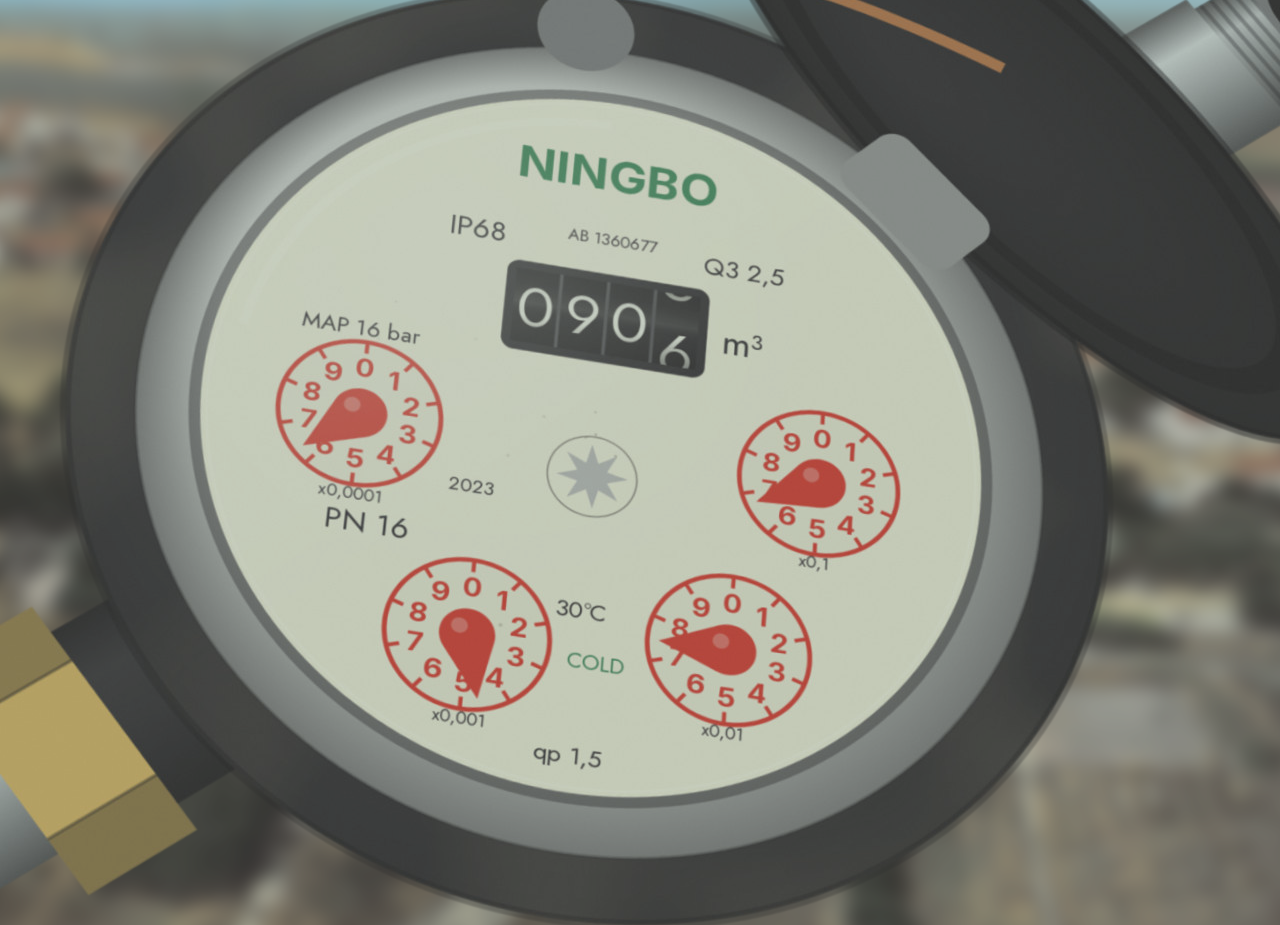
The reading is 905.6746 m³
